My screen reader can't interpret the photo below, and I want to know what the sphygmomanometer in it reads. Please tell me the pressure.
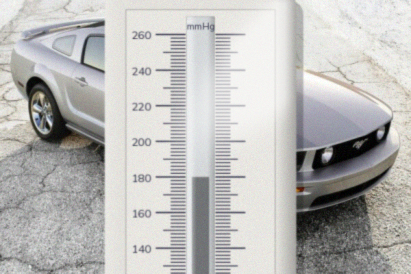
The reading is 180 mmHg
